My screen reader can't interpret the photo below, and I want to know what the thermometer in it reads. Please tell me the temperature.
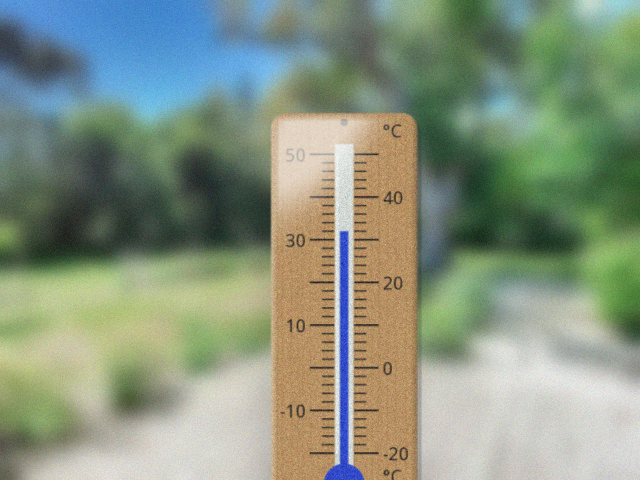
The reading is 32 °C
